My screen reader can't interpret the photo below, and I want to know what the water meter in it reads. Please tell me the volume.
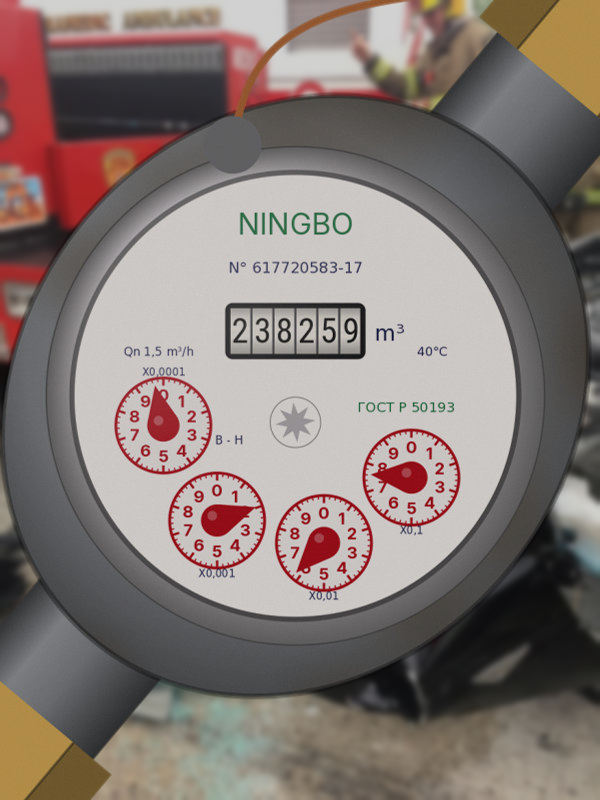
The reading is 238259.7619 m³
